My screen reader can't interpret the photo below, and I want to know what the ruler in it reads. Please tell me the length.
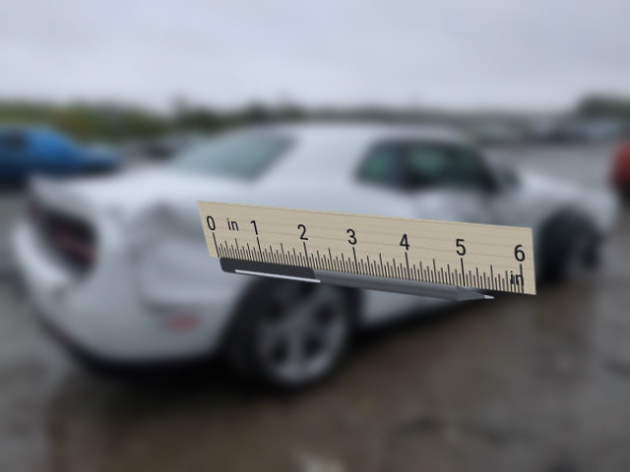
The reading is 5.5 in
